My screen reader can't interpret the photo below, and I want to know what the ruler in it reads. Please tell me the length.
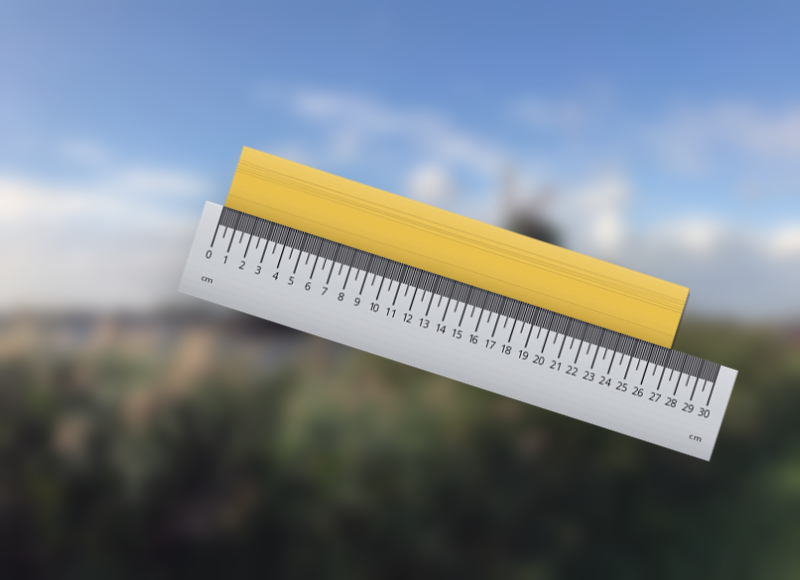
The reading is 27 cm
